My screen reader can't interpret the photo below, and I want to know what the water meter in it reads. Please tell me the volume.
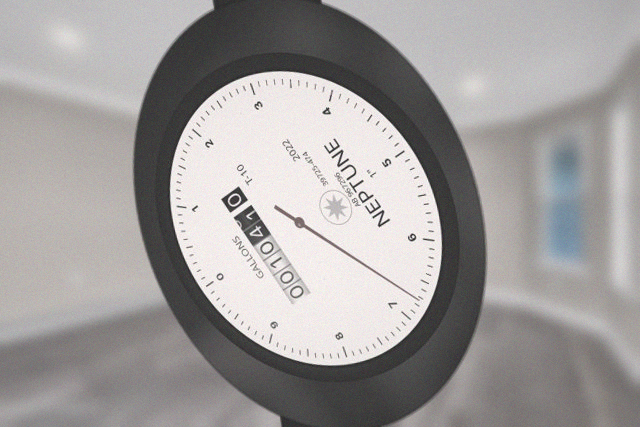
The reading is 10406.7 gal
